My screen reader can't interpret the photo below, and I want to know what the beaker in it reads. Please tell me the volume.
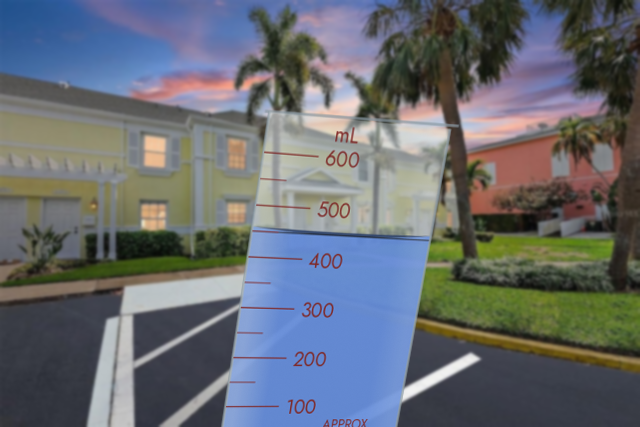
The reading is 450 mL
